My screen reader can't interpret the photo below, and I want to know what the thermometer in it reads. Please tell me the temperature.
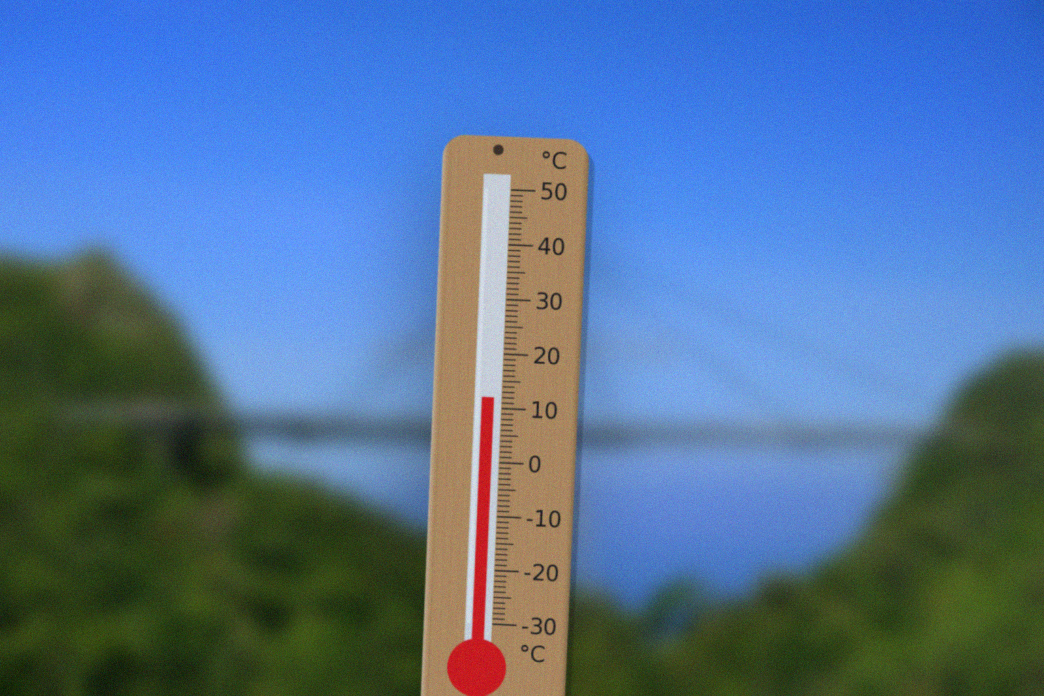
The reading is 12 °C
